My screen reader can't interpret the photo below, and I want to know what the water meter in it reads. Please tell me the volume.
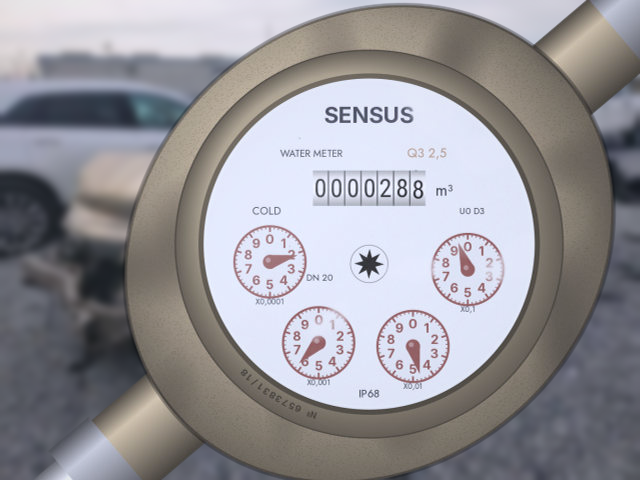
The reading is 287.9462 m³
